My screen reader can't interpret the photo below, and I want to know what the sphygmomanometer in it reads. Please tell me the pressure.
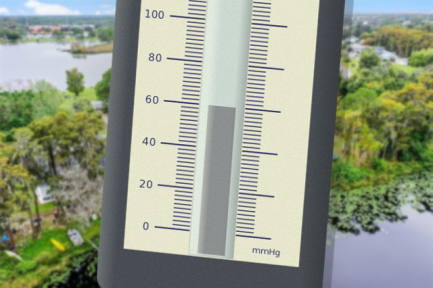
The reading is 60 mmHg
